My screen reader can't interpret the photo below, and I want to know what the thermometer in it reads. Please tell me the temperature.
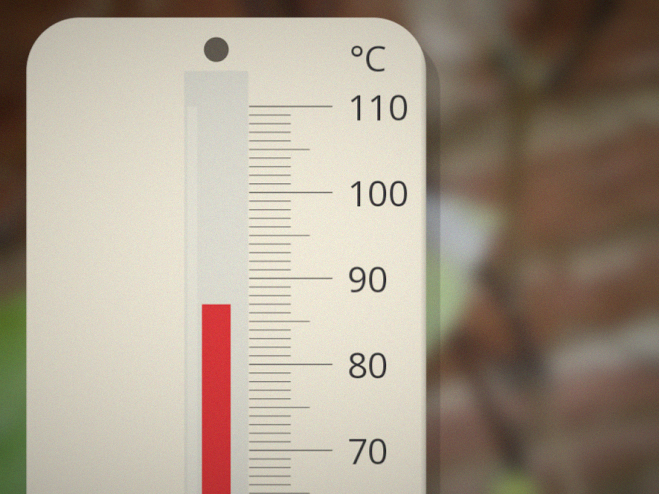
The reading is 87 °C
